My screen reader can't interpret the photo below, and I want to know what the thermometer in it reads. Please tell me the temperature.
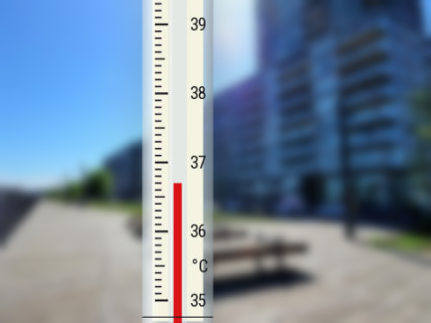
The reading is 36.7 °C
